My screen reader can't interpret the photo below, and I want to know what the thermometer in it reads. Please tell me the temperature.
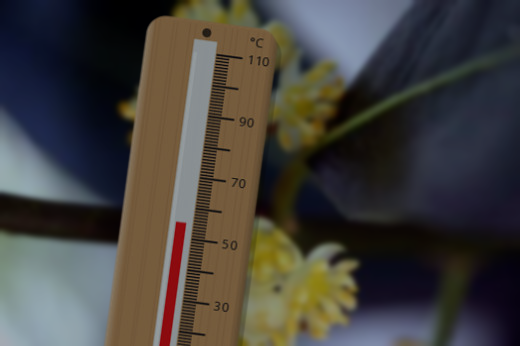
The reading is 55 °C
